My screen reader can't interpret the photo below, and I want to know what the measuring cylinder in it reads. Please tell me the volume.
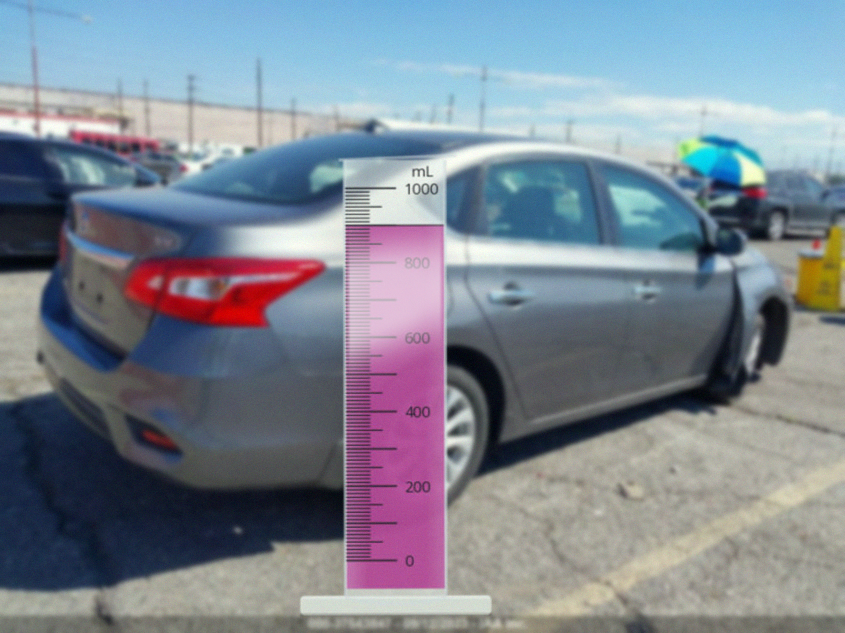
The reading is 900 mL
